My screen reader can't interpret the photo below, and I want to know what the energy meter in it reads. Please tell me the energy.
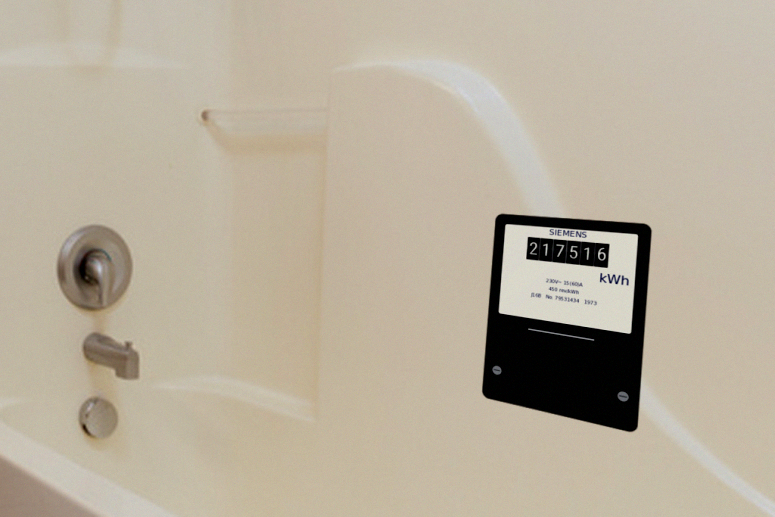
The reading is 217516 kWh
